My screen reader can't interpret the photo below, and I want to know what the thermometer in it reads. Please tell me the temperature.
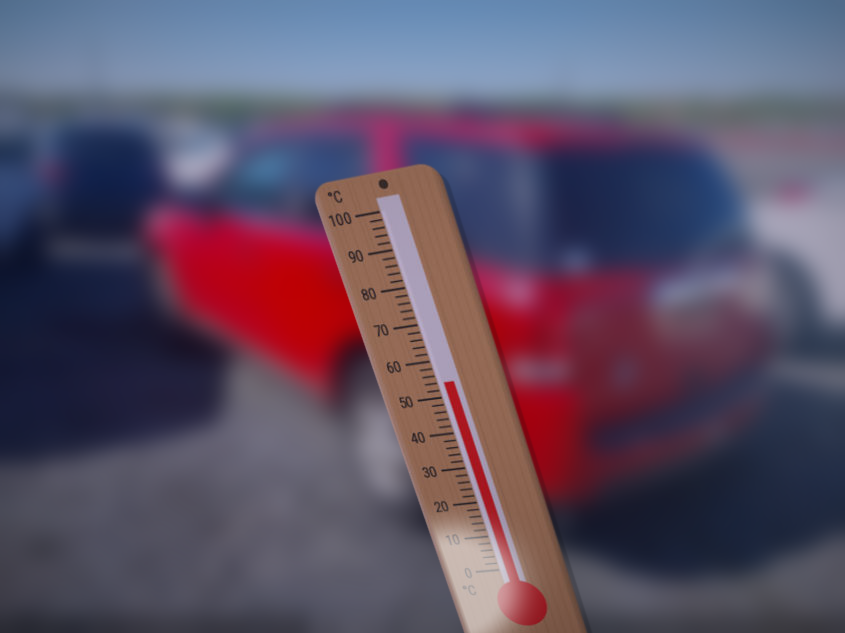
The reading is 54 °C
